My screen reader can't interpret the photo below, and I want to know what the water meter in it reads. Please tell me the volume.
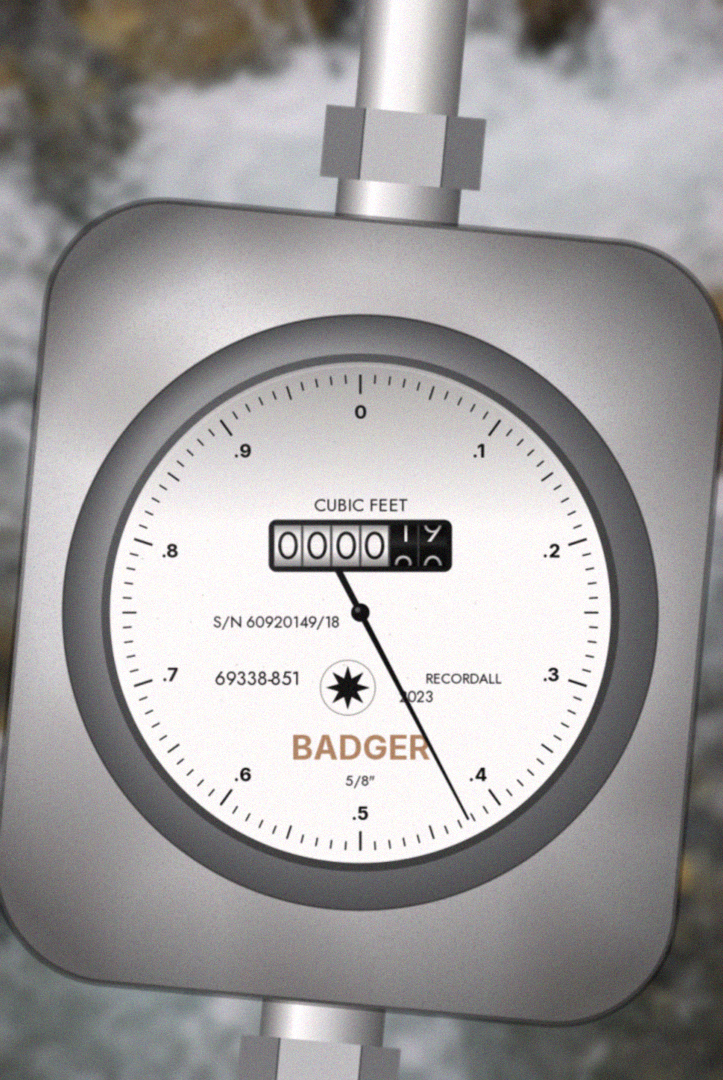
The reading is 19.42 ft³
